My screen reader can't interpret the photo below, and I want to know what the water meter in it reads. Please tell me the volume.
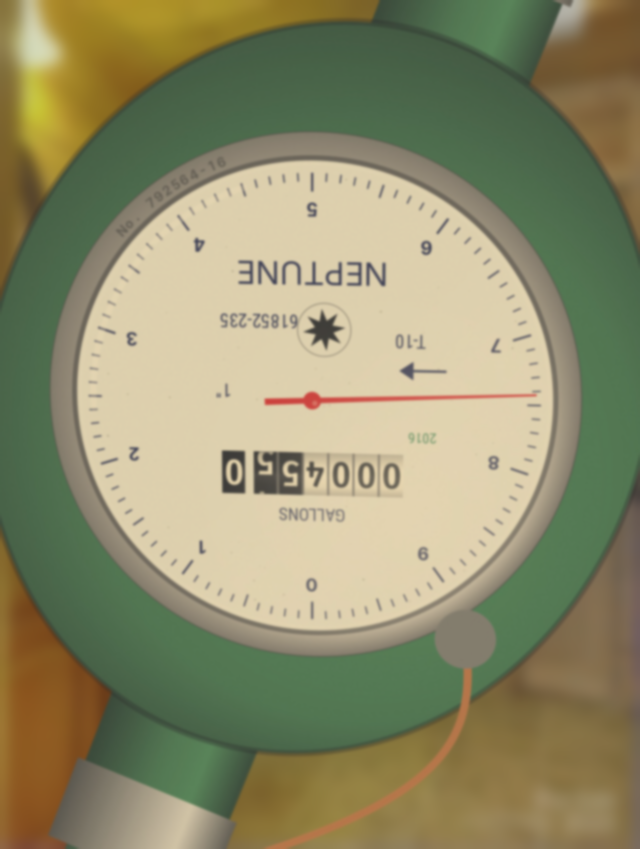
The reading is 4547.4 gal
